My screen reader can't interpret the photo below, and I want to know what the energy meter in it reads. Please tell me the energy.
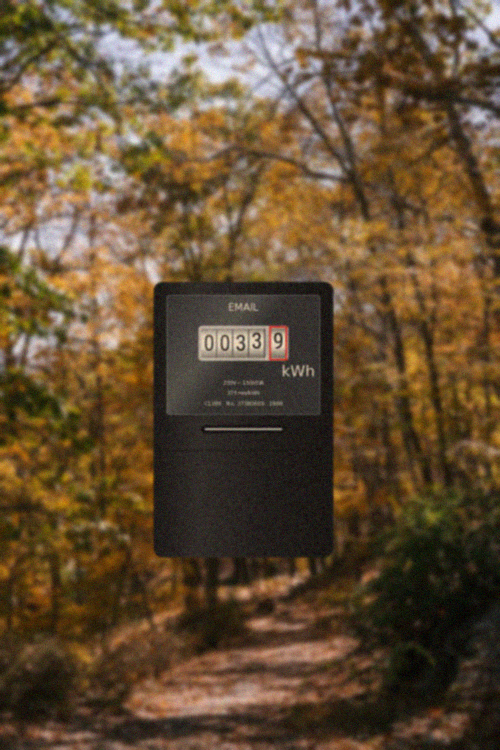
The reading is 33.9 kWh
